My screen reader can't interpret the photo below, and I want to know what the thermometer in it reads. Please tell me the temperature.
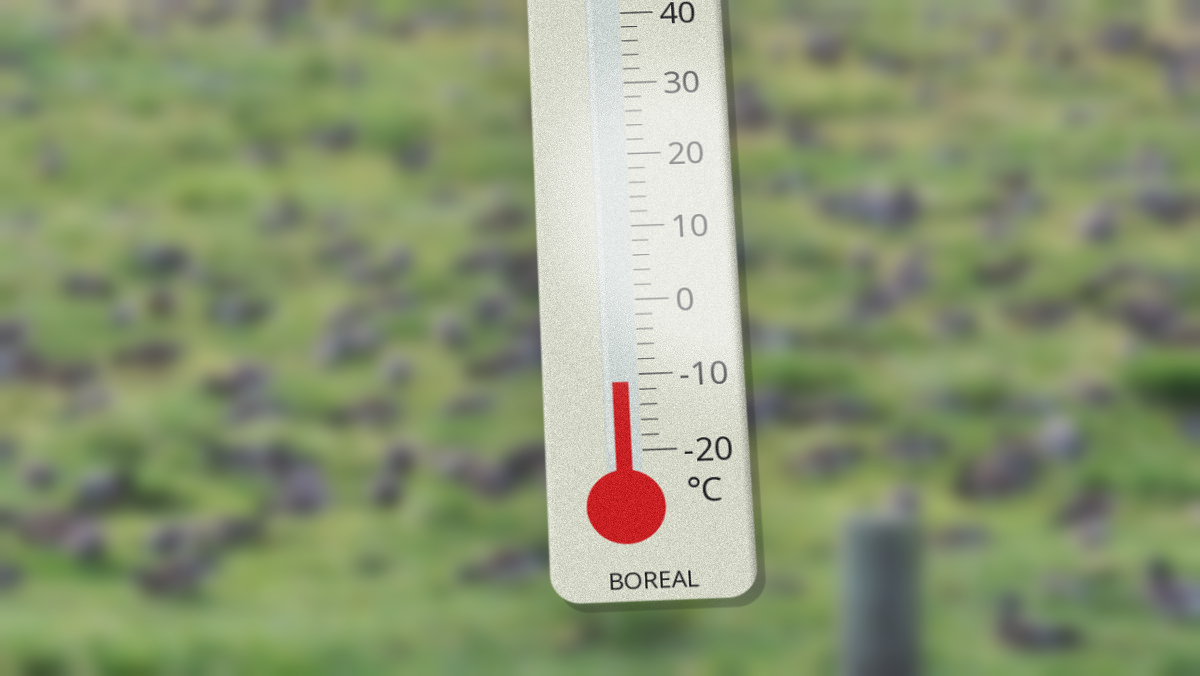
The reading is -11 °C
